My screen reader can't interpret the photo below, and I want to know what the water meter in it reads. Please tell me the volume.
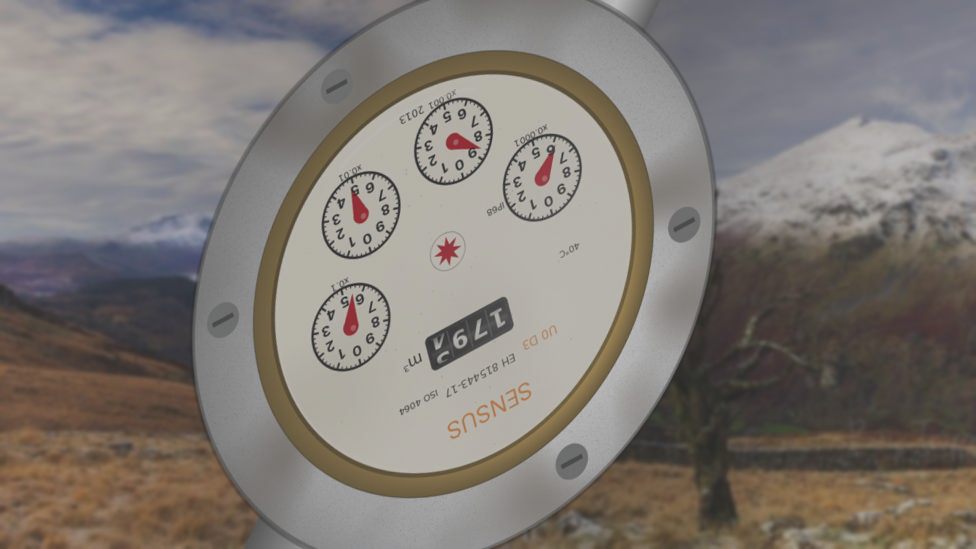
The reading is 1793.5486 m³
